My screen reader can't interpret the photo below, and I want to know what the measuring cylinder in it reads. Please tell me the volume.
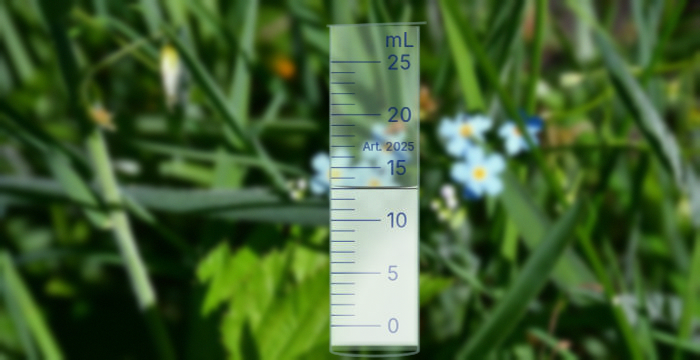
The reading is 13 mL
